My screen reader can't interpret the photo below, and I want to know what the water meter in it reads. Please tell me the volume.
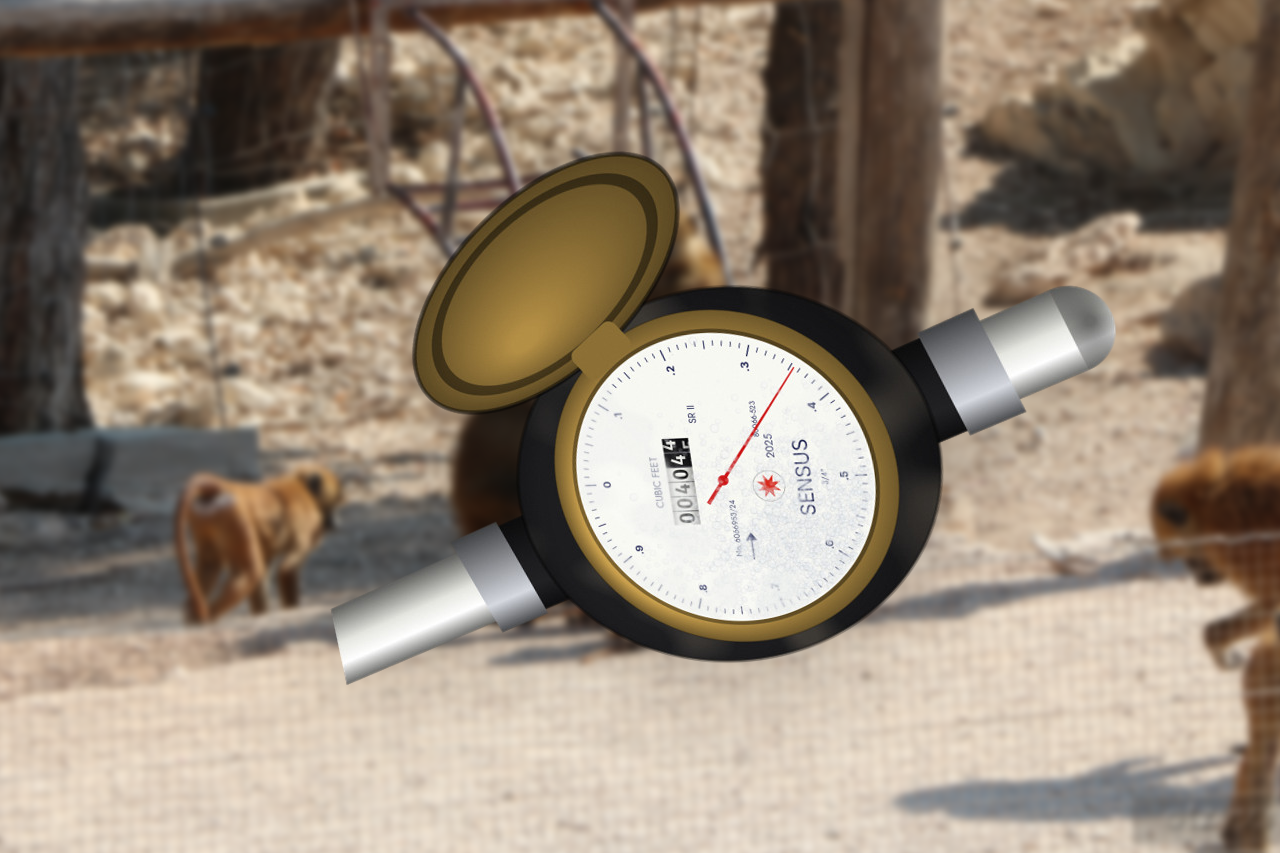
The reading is 4044.35 ft³
